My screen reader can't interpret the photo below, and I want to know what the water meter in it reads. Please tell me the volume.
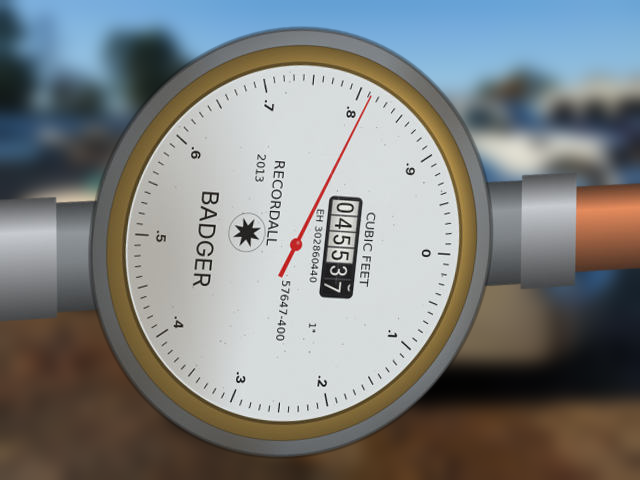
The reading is 45536.81 ft³
